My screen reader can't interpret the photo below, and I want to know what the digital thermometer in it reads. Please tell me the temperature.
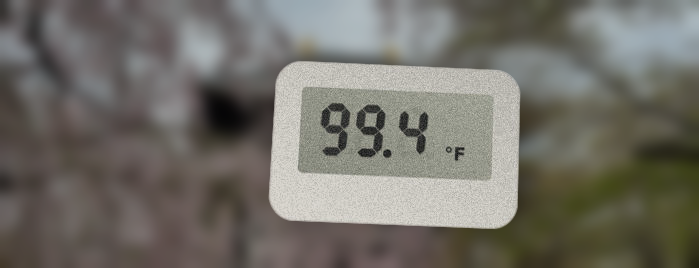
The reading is 99.4 °F
